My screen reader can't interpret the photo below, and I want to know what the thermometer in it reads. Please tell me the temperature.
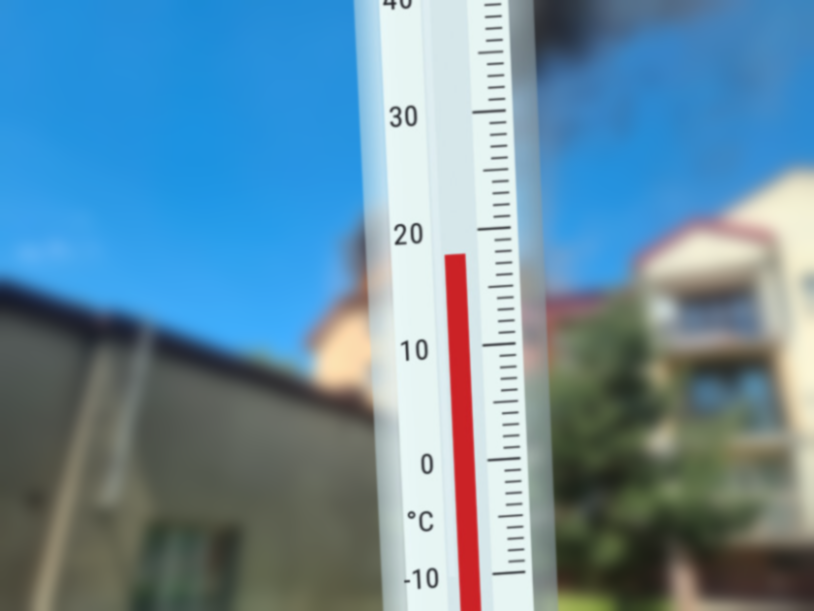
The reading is 18 °C
